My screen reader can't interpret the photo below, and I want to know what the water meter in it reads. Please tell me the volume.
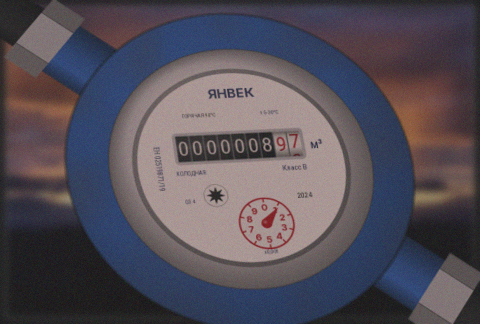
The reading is 8.971 m³
